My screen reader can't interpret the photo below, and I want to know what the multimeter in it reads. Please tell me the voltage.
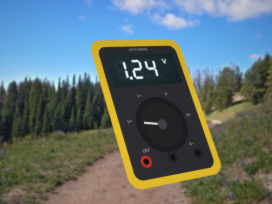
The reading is 1.24 V
